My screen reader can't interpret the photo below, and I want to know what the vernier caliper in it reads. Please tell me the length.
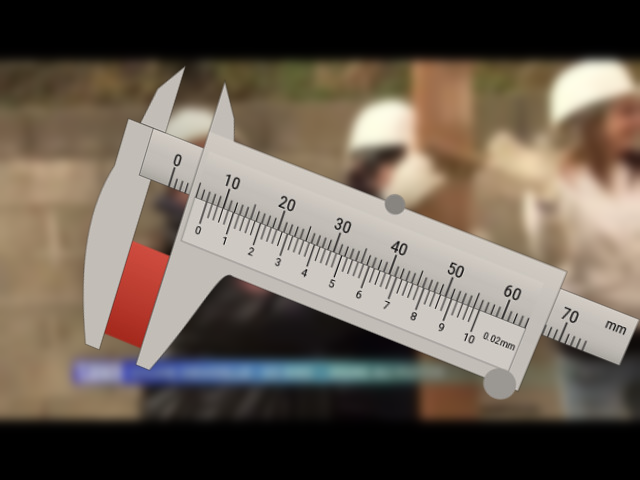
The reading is 7.0 mm
